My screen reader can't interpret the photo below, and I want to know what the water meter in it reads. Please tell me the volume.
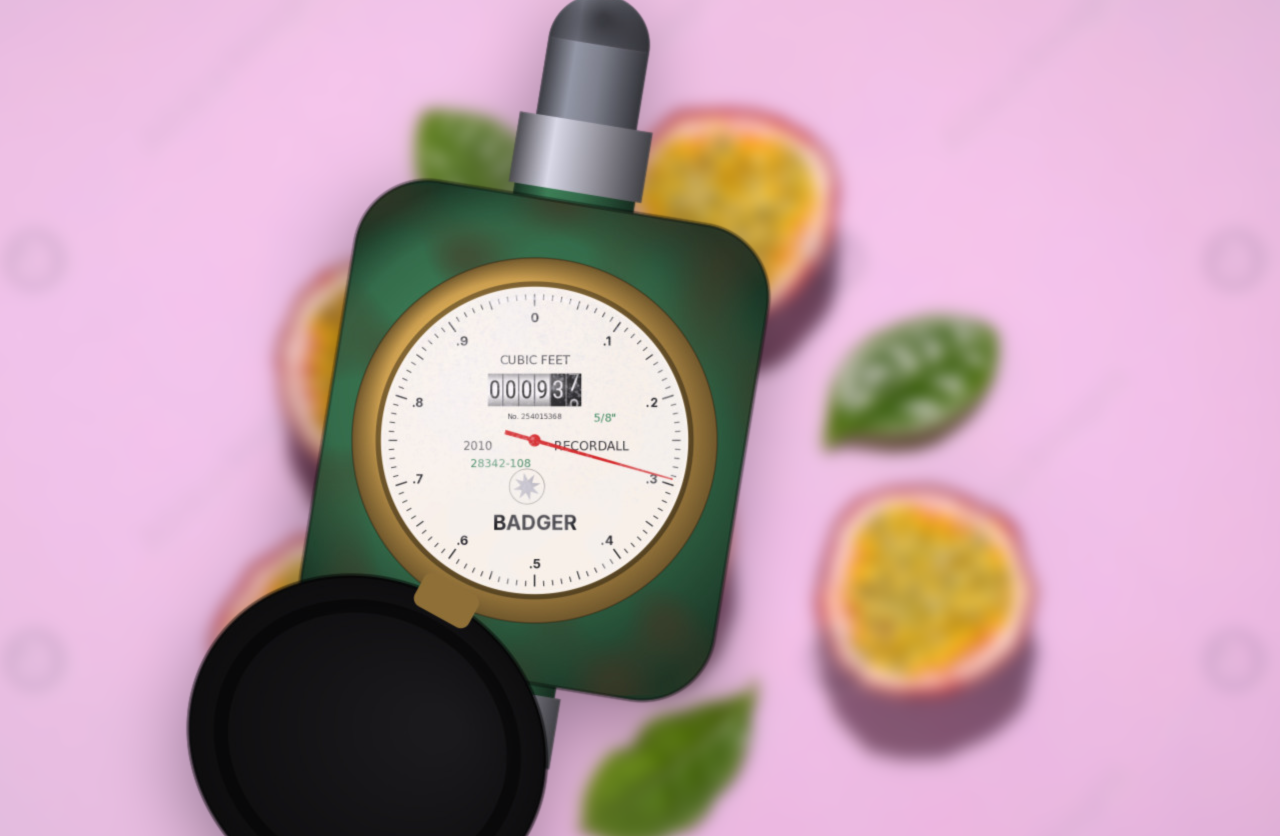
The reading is 937.29 ft³
